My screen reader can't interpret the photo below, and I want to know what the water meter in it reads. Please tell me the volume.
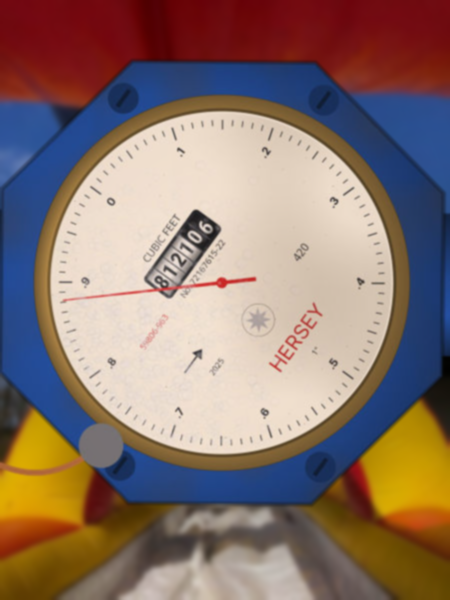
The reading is 812105.88 ft³
